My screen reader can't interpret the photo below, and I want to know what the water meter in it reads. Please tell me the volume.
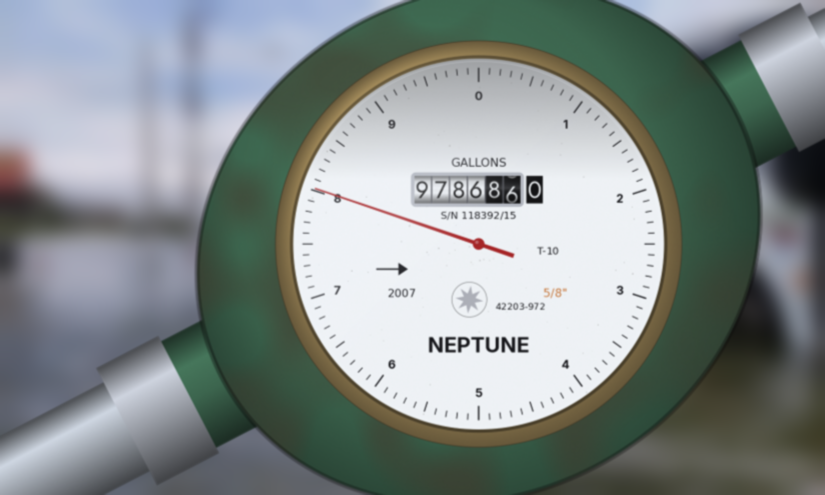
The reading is 9786858.0 gal
